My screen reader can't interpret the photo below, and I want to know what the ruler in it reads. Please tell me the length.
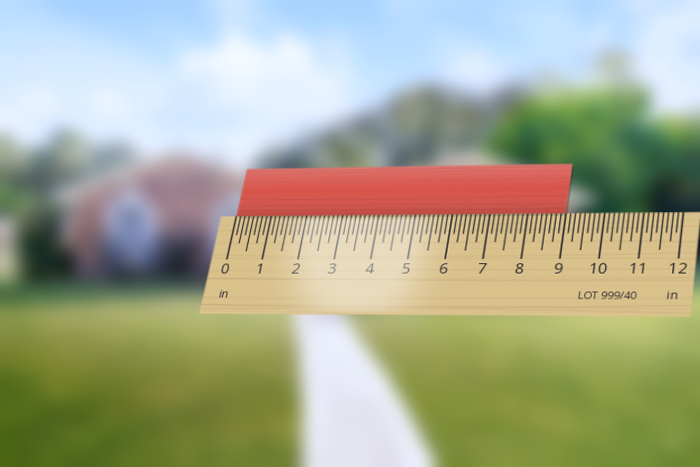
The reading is 9 in
